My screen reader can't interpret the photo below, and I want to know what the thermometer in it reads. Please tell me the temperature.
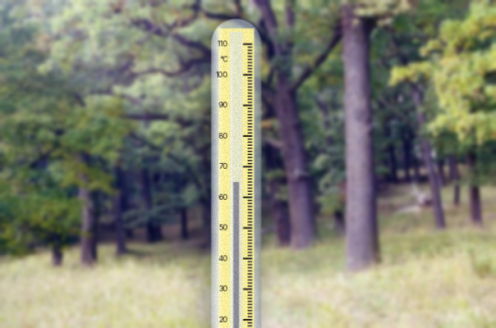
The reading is 65 °C
